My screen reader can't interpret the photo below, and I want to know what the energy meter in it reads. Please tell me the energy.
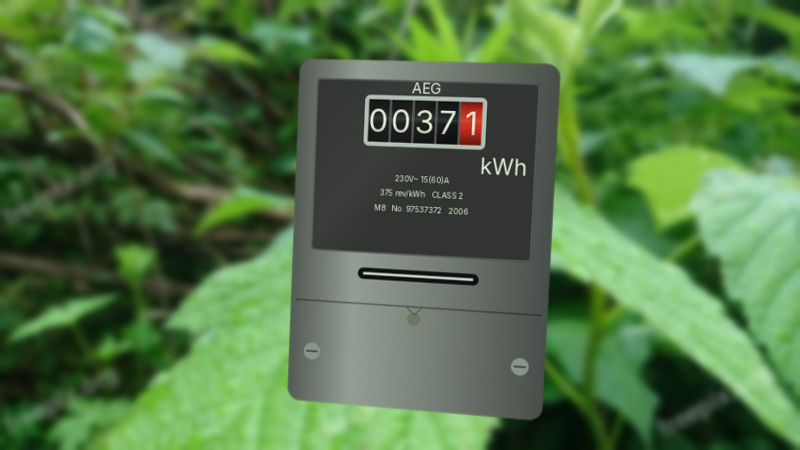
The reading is 37.1 kWh
